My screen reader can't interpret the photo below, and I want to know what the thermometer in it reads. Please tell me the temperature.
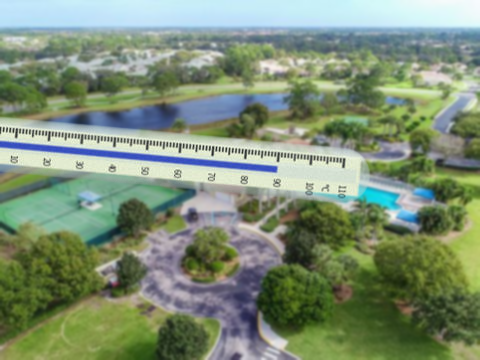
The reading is 90 °C
